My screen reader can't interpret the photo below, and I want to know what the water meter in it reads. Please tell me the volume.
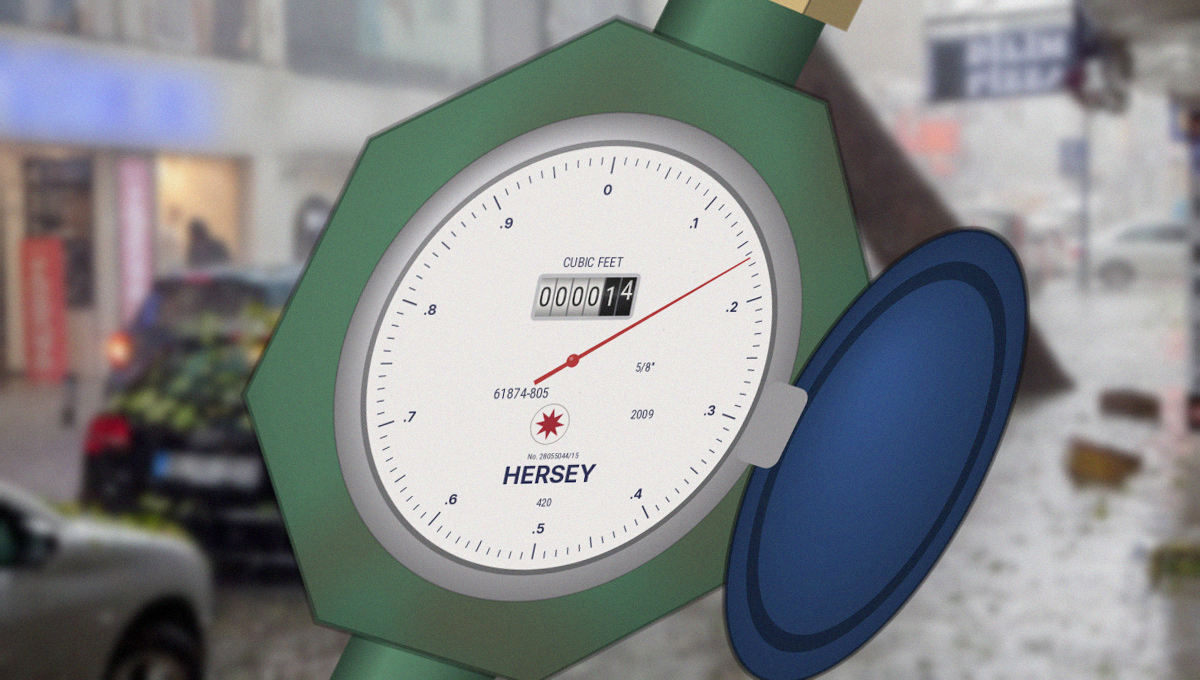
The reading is 14.16 ft³
